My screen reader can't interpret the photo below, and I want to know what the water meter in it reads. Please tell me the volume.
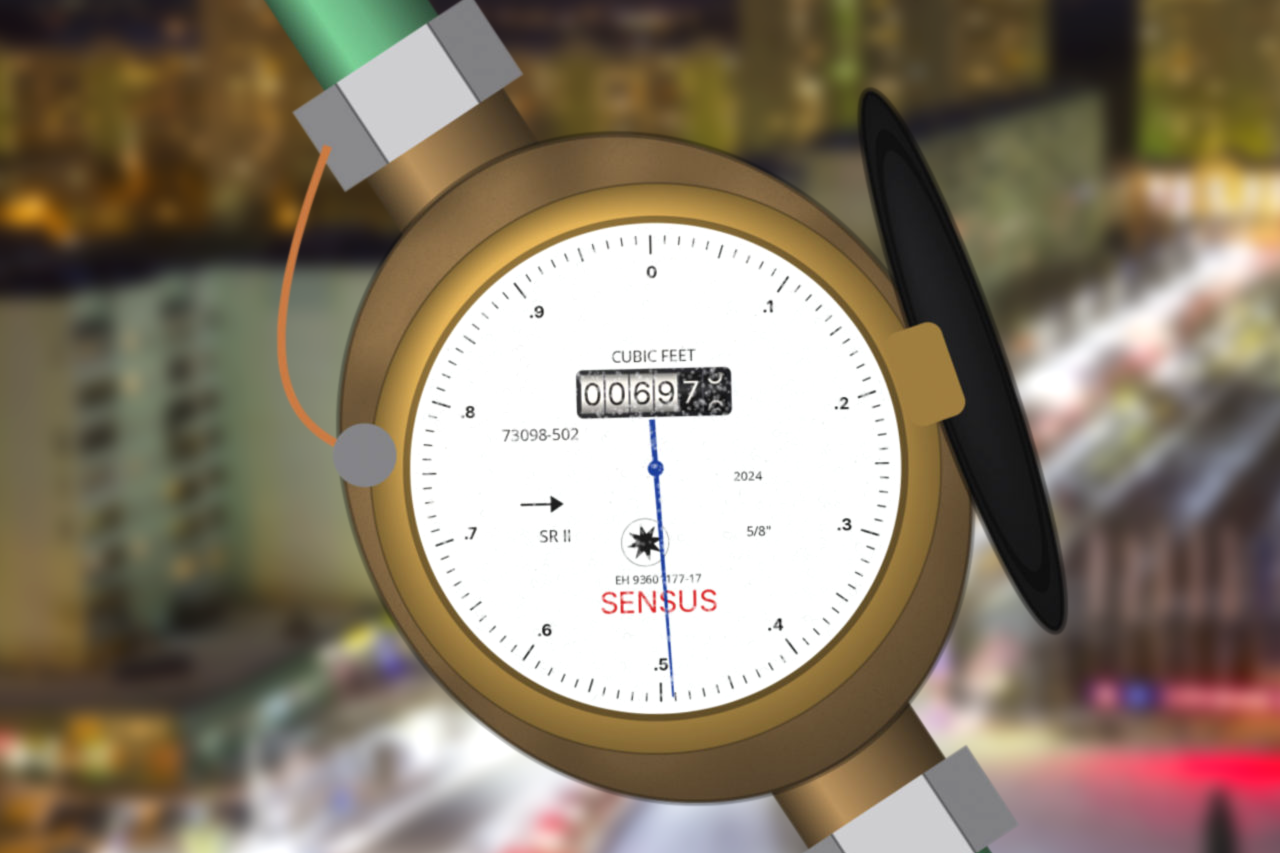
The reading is 6975.49 ft³
